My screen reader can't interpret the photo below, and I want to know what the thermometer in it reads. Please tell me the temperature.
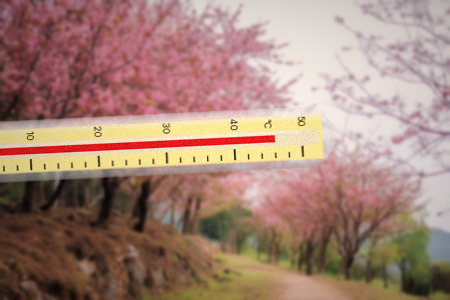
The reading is 46 °C
